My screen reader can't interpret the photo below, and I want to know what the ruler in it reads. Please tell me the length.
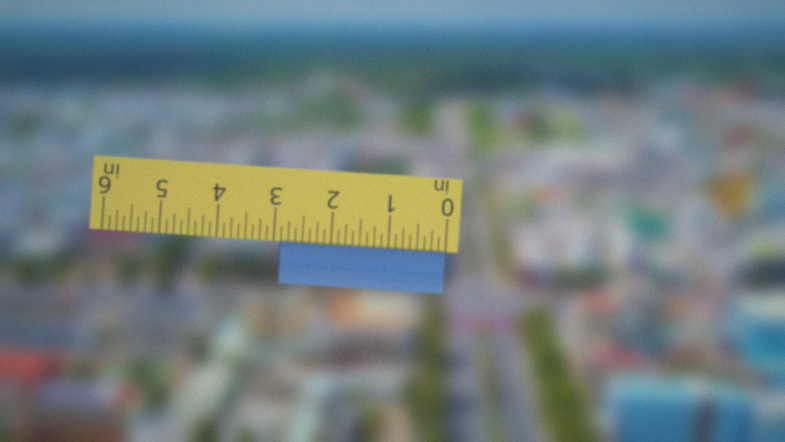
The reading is 2.875 in
